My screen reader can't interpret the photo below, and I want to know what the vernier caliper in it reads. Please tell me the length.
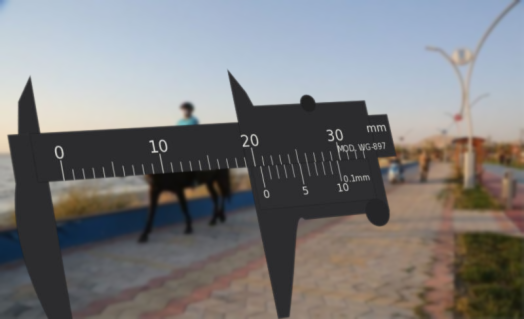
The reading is 20.6 mm
